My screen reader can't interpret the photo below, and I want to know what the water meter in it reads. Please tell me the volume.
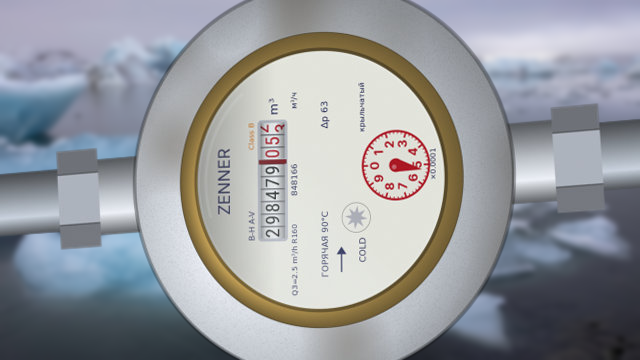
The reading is 298479.0525 m³
